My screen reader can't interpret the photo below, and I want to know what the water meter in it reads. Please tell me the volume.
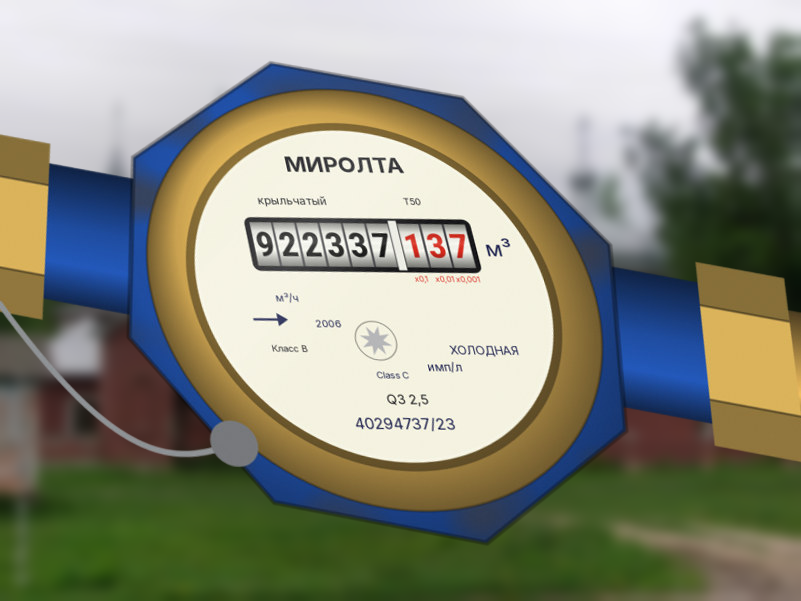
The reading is 922337.137 m³
